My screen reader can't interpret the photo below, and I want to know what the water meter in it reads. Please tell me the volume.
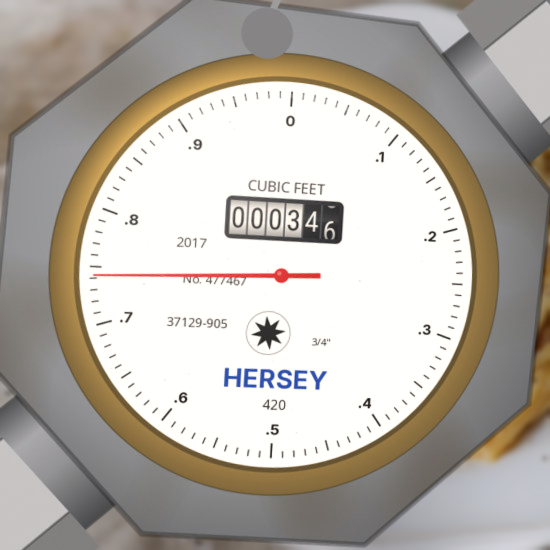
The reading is 345.74 ft³
